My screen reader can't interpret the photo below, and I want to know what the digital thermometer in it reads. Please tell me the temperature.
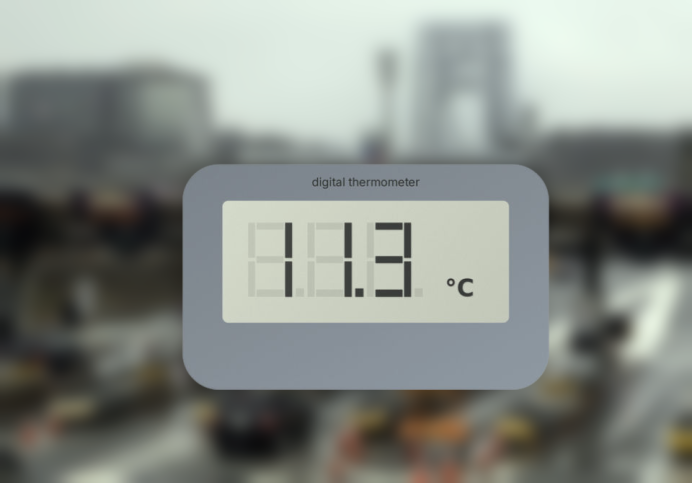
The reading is 11.3 °C
